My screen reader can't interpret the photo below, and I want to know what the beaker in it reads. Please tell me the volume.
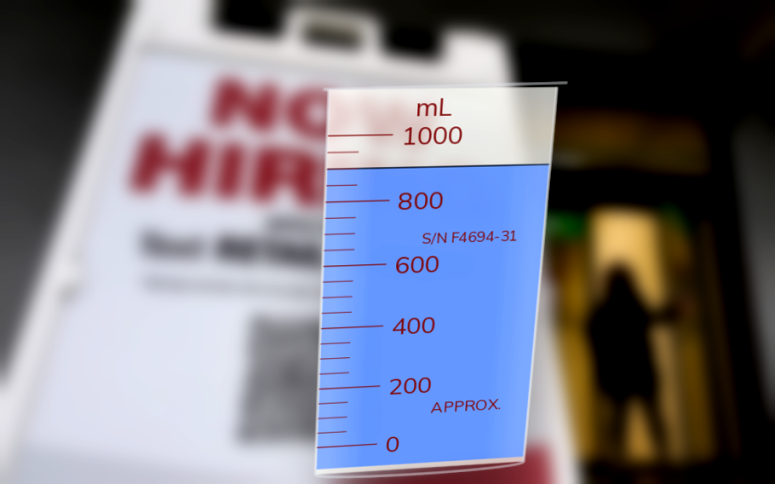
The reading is 900 mL
